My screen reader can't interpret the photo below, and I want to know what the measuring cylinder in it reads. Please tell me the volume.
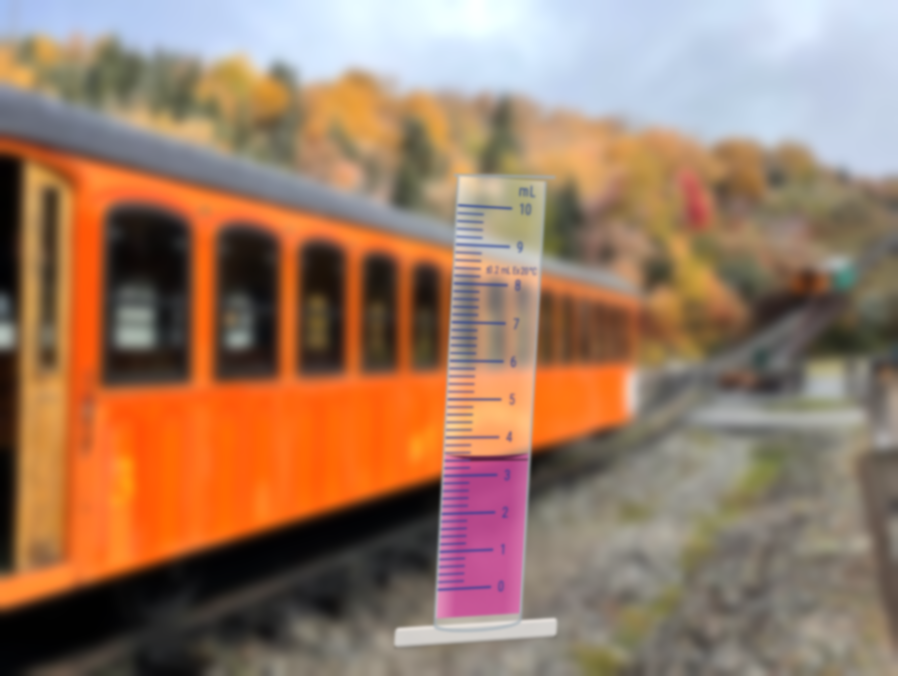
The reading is 3.4 mL
